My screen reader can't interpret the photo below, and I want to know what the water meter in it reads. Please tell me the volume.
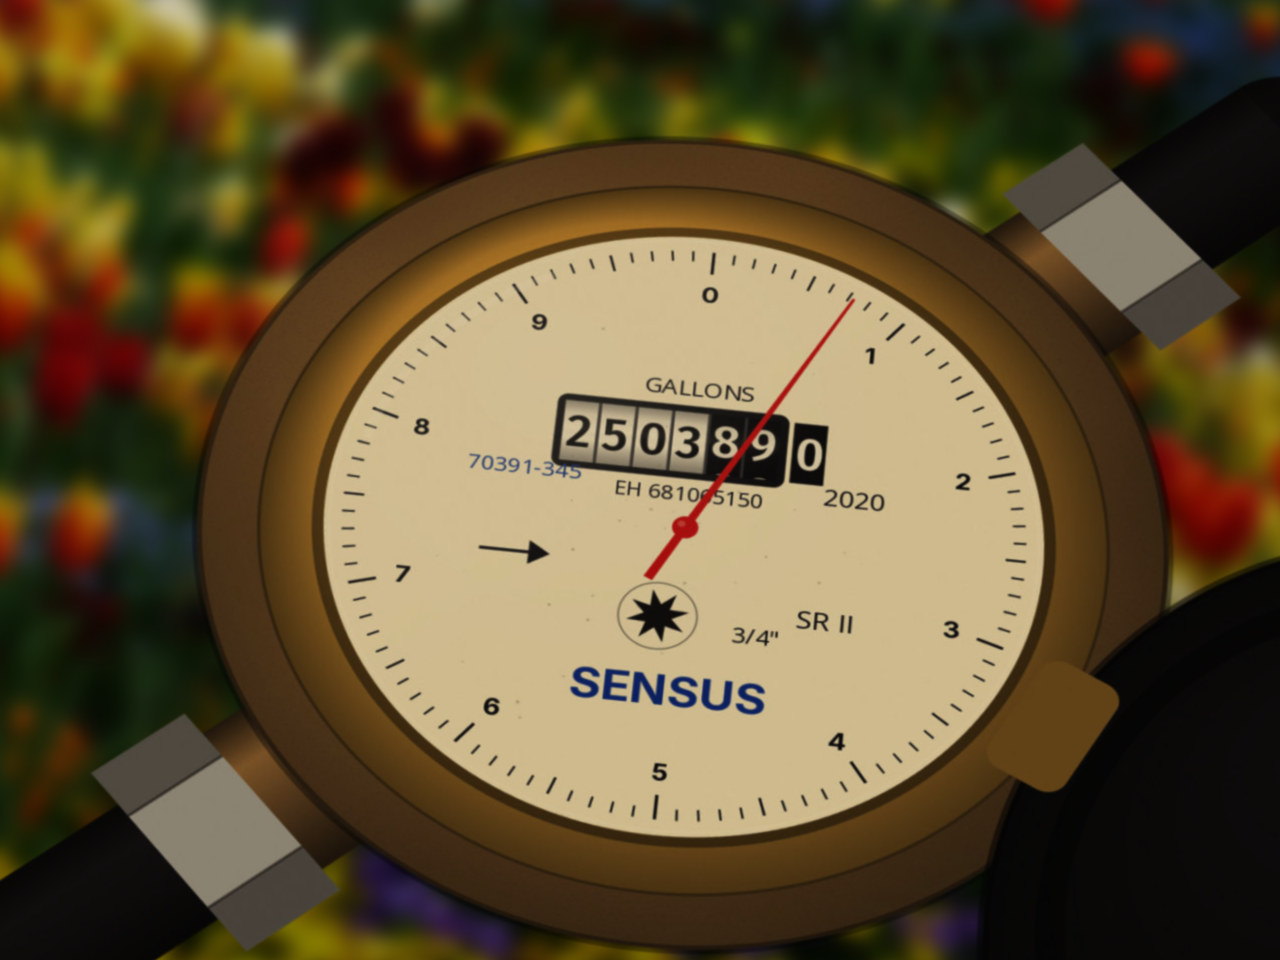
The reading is 2503890.7 gal
